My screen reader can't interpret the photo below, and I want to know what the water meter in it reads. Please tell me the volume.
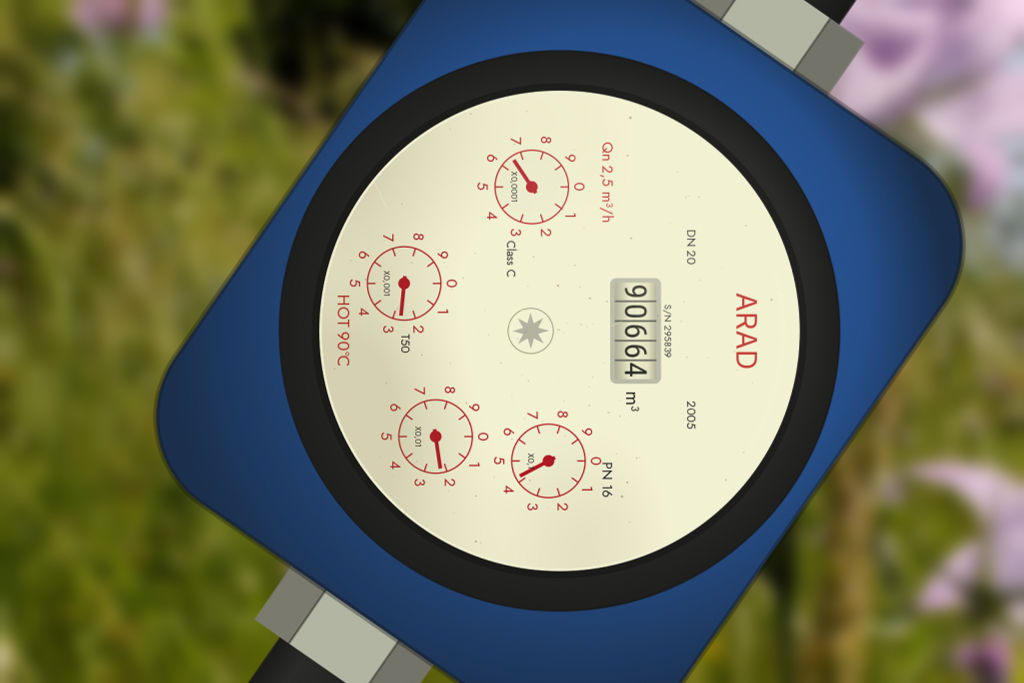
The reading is 90664.4226 m³
